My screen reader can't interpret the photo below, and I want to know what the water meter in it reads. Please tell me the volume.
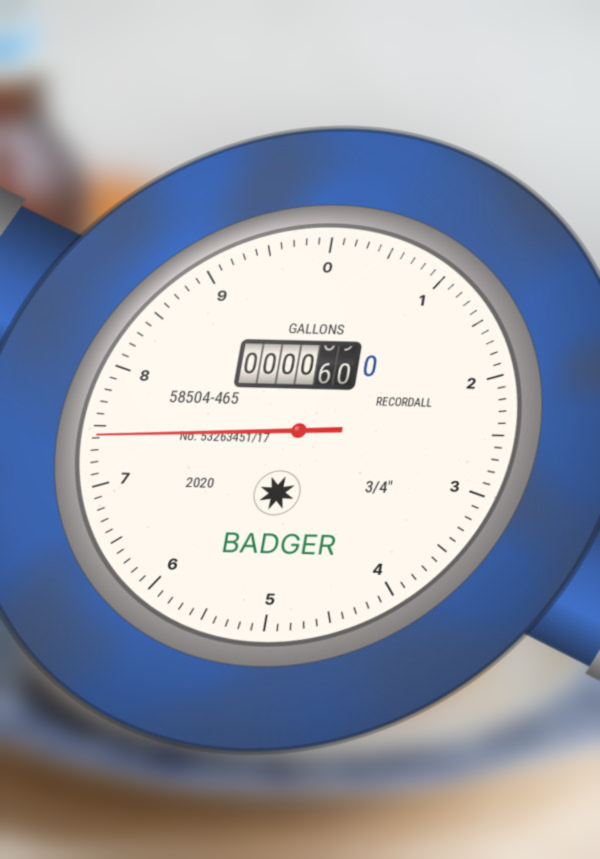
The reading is 597.4 gal
